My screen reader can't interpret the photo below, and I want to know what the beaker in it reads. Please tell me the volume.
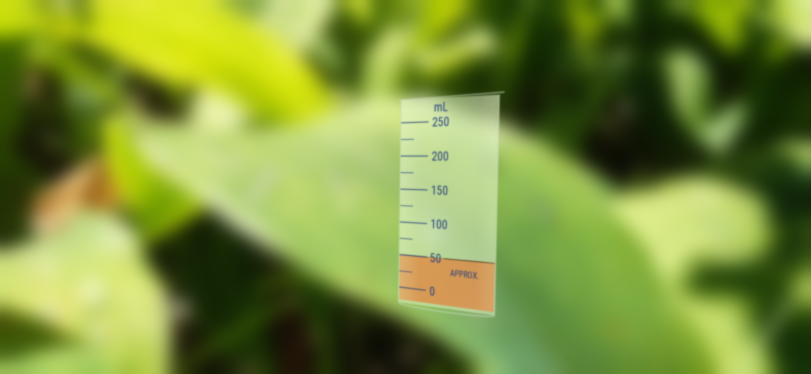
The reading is 50 mL
